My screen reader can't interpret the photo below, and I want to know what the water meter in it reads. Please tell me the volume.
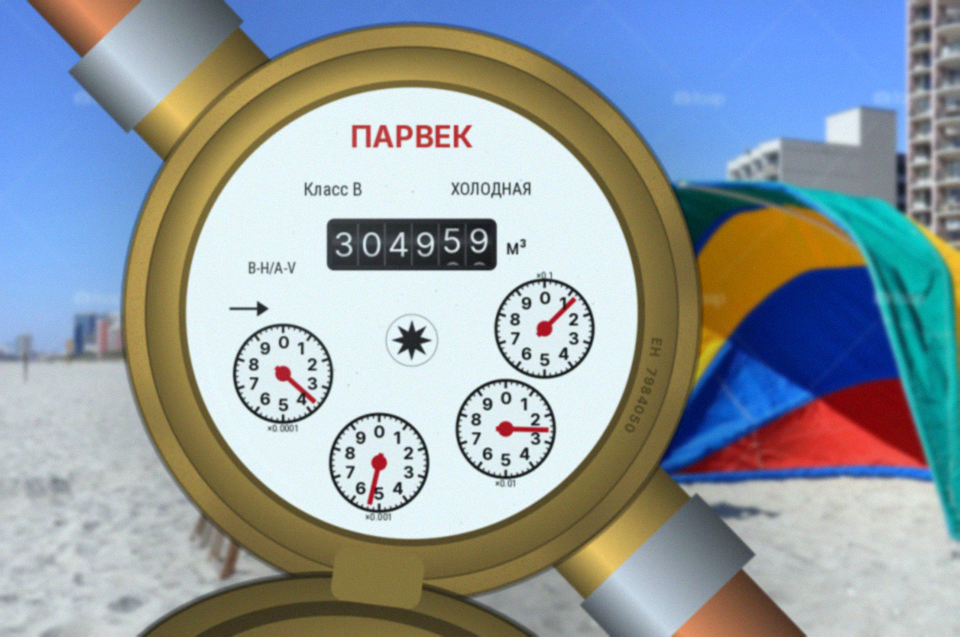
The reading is 304959.1253 m³
